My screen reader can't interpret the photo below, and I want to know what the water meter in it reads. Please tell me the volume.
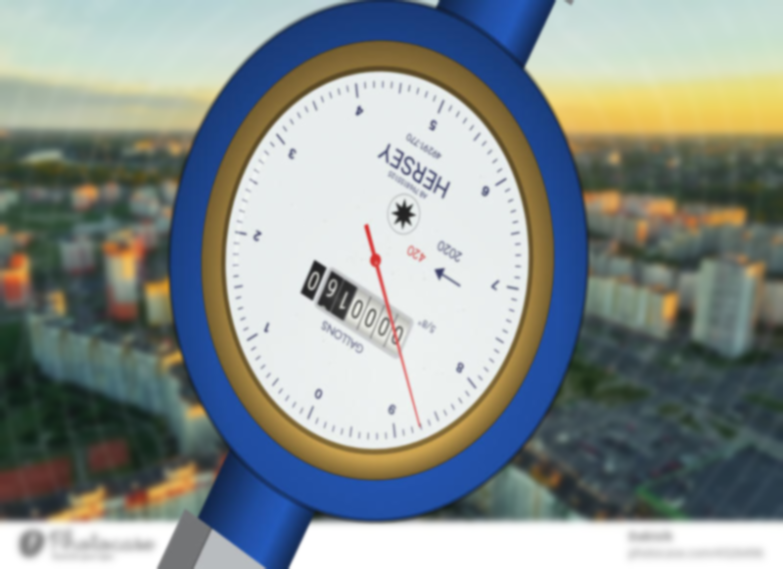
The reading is 158.7 gal
